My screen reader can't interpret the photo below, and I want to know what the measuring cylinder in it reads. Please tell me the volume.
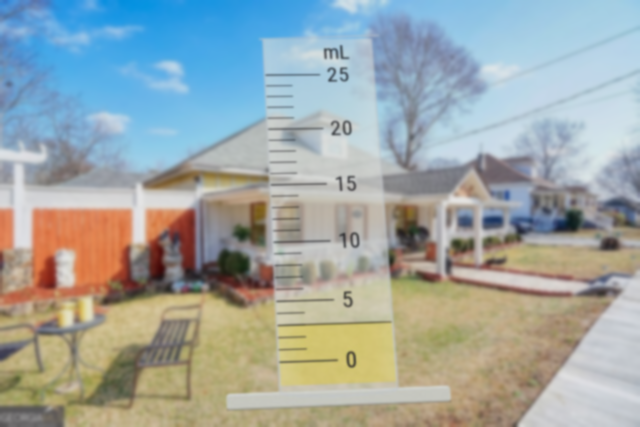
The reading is 3 mL
